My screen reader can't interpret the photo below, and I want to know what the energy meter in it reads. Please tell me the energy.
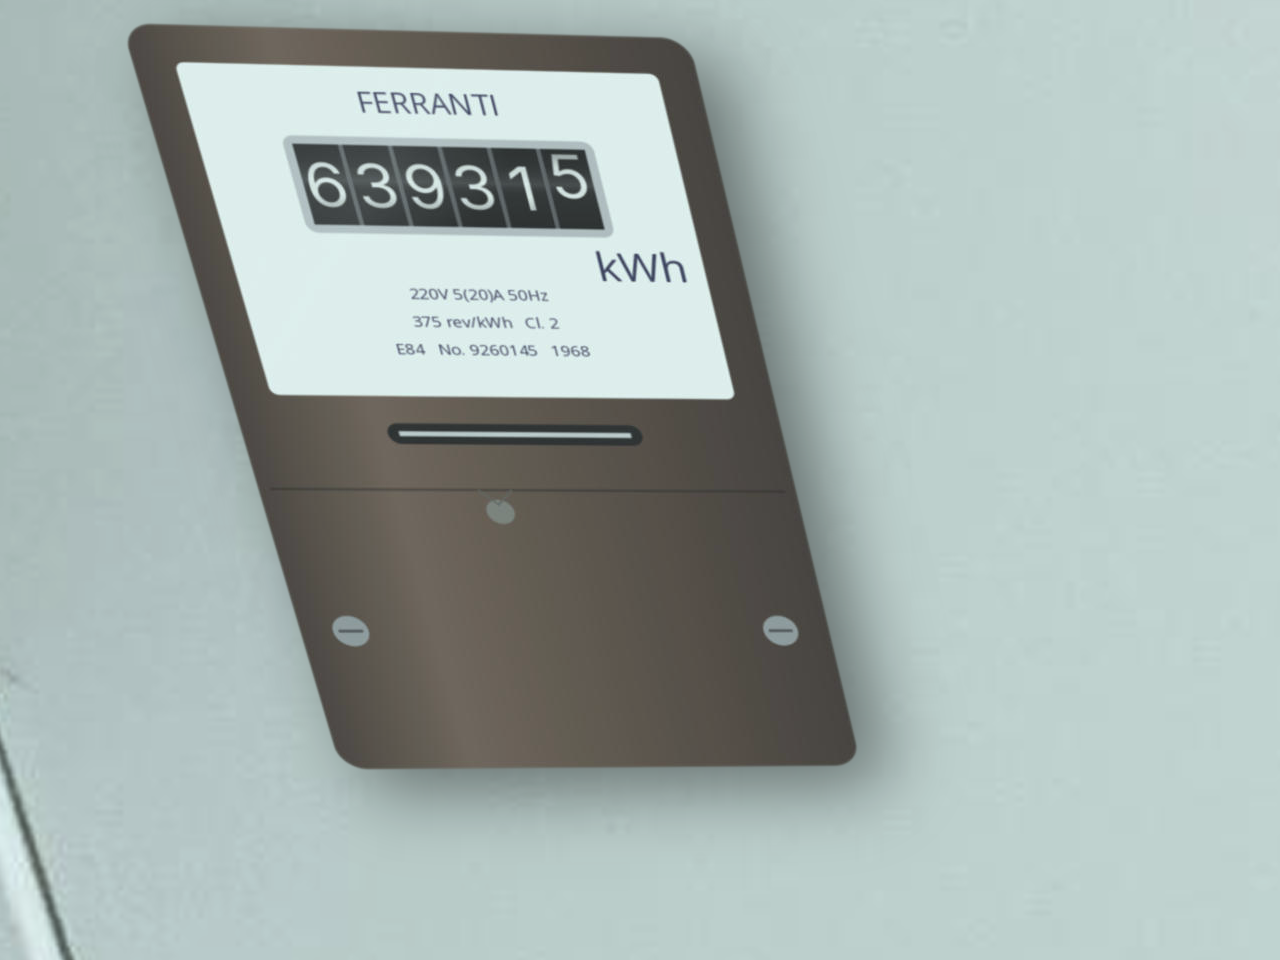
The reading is 639315 kWh
